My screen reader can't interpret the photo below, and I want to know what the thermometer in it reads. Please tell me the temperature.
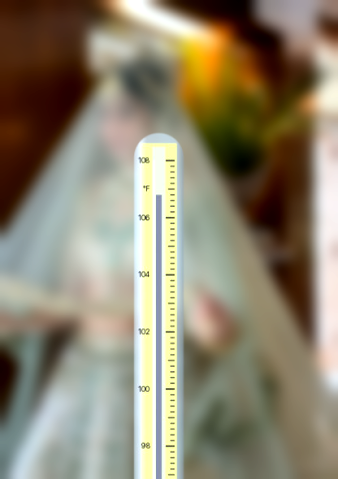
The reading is 106.8 °F
